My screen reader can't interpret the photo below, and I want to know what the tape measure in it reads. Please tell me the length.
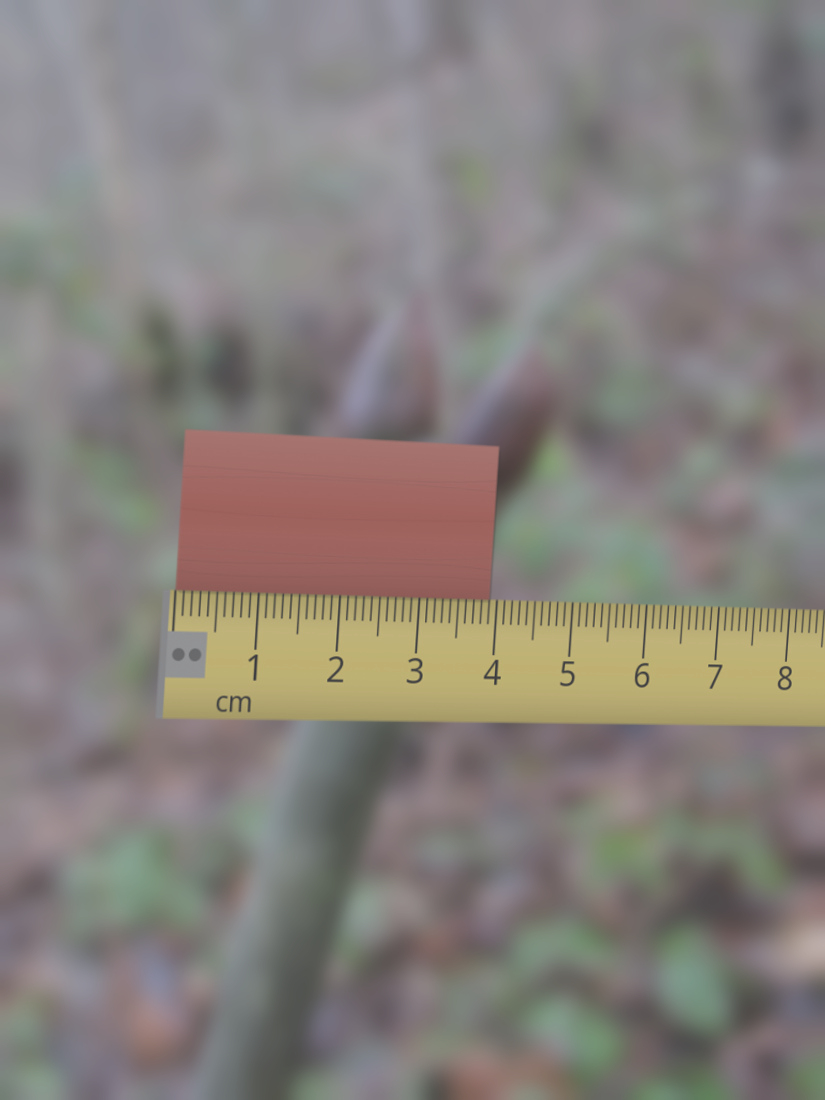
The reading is 3.9 cm
